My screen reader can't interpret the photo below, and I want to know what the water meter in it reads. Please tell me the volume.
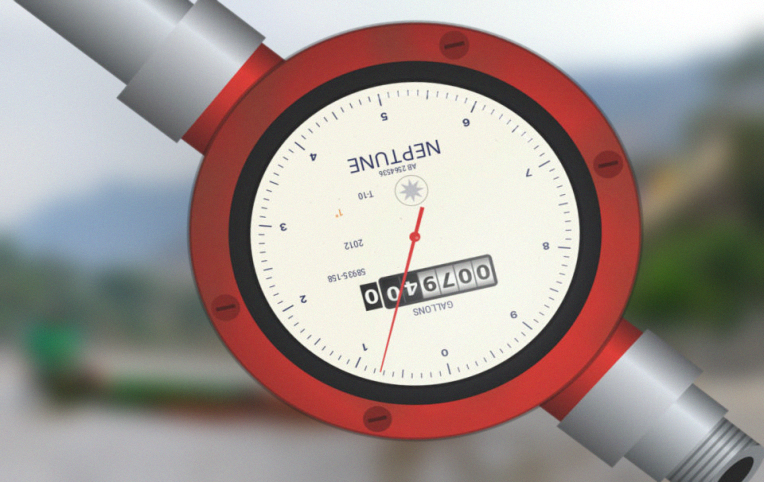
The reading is 79400.7 gal
